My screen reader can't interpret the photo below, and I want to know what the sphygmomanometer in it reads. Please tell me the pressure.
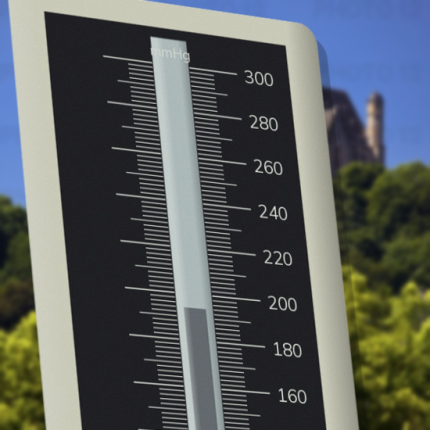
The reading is 194 mmHg
